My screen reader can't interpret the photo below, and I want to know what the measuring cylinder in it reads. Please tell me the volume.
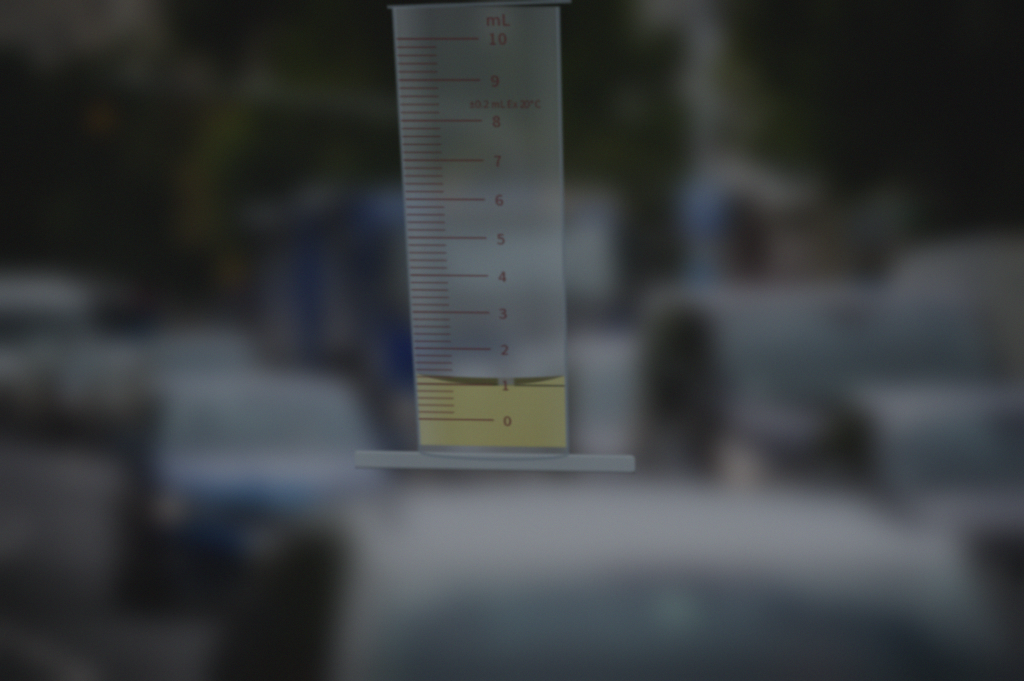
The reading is 1 mL
